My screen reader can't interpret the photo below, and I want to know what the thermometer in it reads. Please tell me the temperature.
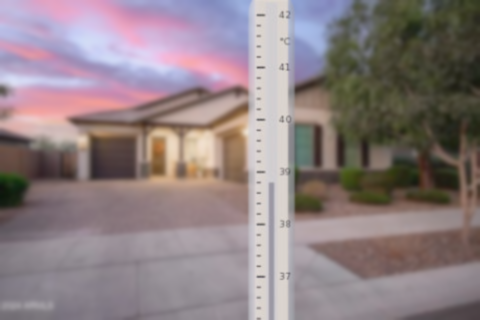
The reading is 38.8 °C
